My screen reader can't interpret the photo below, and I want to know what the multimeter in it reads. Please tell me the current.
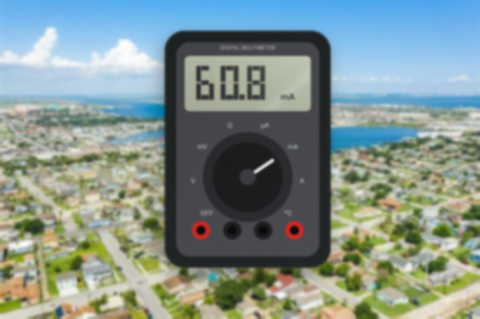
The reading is 60.8 mA
